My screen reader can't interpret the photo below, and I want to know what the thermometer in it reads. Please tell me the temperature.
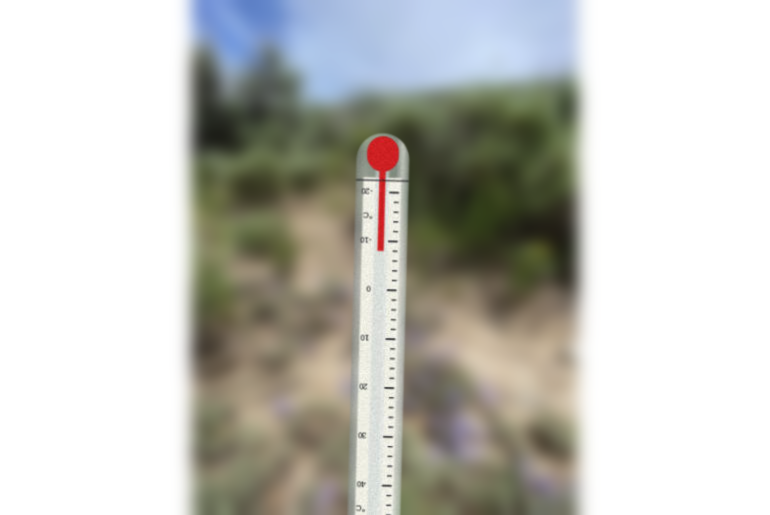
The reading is -8 °C
